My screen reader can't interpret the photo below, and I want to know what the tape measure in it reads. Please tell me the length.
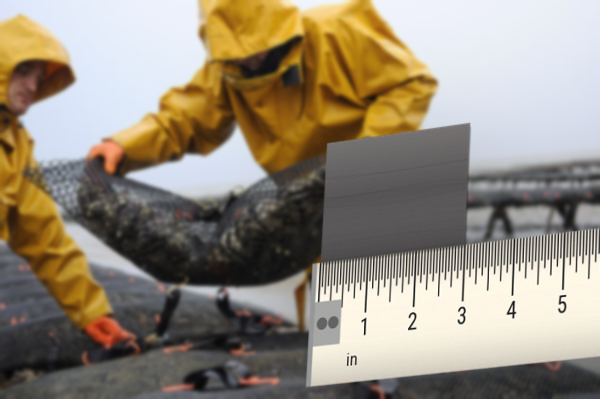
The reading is 3 in
